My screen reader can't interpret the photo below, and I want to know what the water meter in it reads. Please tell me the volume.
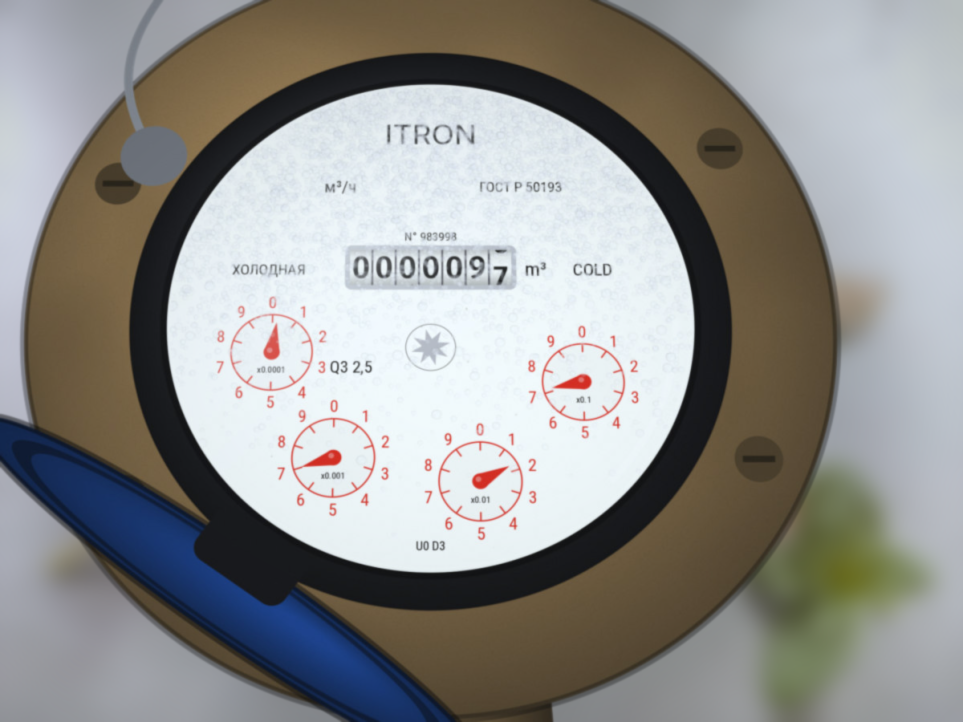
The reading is 96.7170 m³
